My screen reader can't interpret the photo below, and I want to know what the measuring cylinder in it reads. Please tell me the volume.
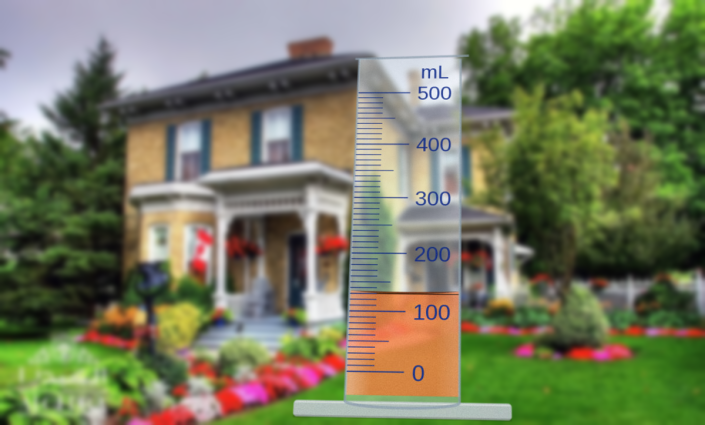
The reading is 130 mL
